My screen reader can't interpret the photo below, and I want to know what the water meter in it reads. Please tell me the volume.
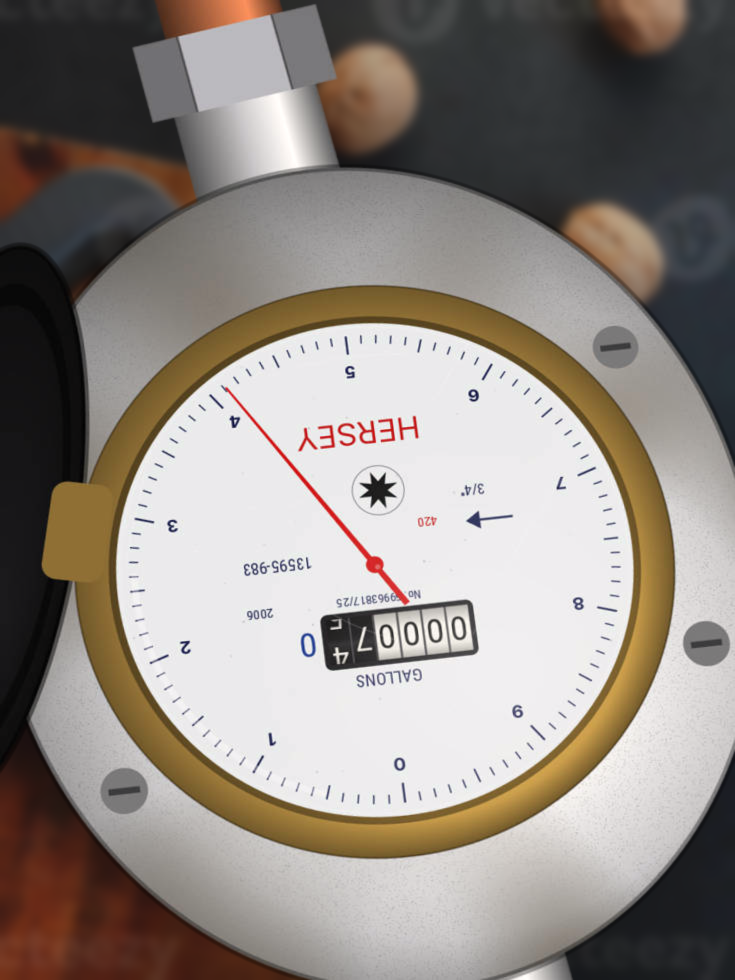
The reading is 744.1 gal
